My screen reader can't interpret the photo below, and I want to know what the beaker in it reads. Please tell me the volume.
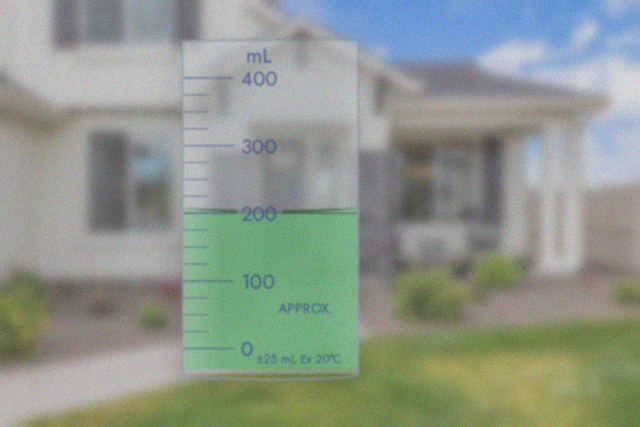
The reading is 200 mL
